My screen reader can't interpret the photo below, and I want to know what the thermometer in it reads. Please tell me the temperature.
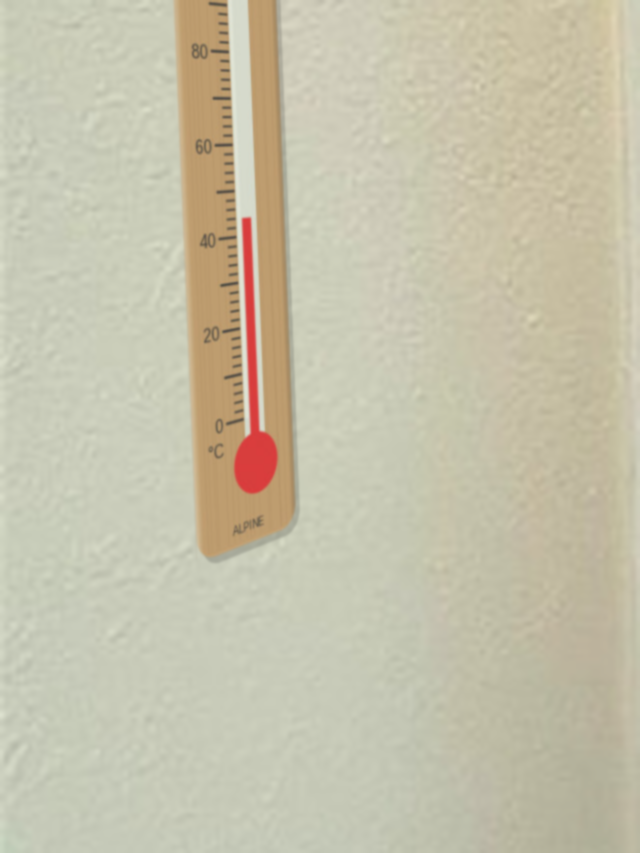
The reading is 44 °C
